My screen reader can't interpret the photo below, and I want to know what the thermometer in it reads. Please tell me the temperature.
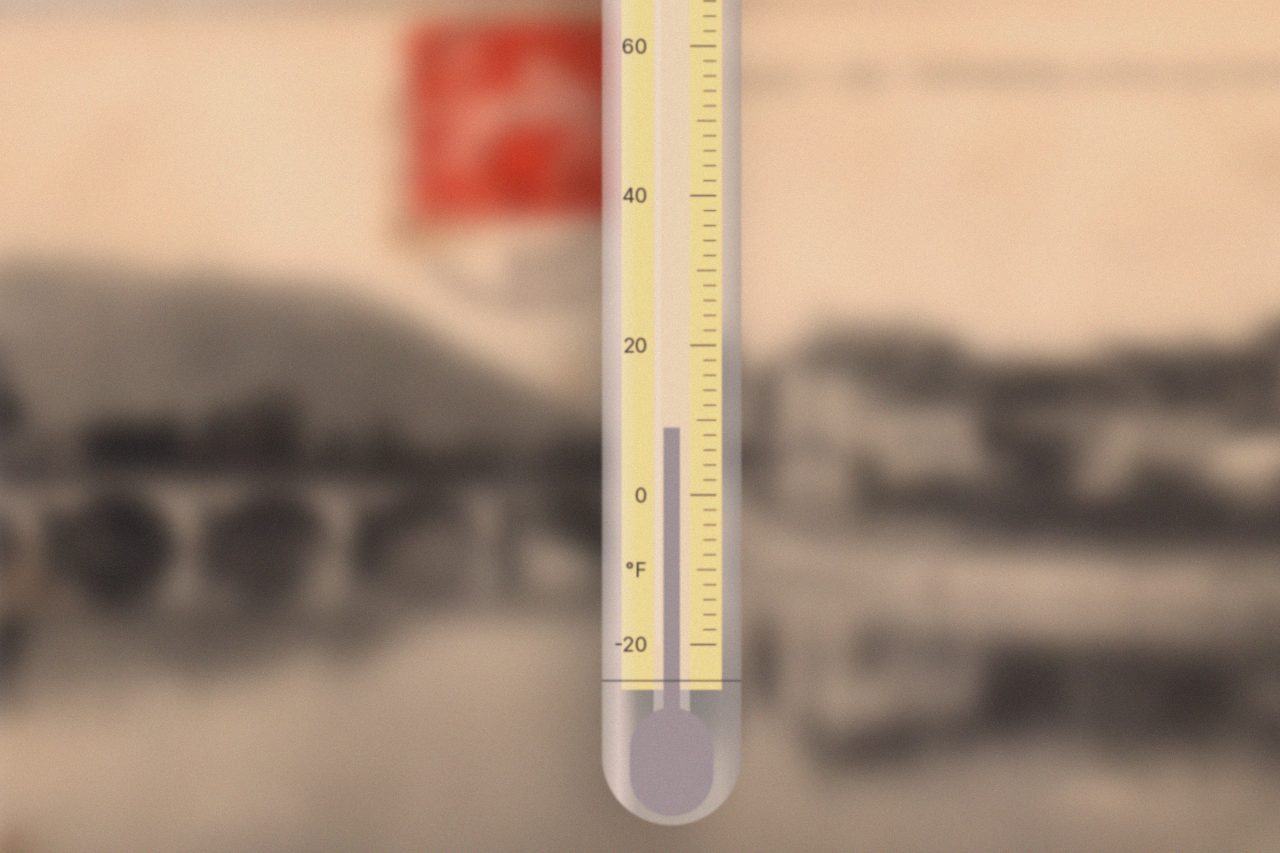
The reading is 9 °F
